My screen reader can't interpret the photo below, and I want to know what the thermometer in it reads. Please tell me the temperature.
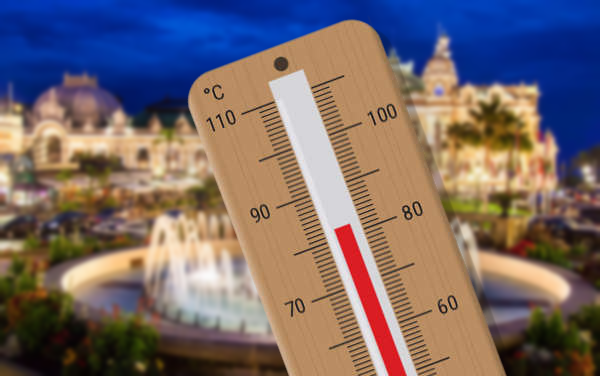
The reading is 82 °C
